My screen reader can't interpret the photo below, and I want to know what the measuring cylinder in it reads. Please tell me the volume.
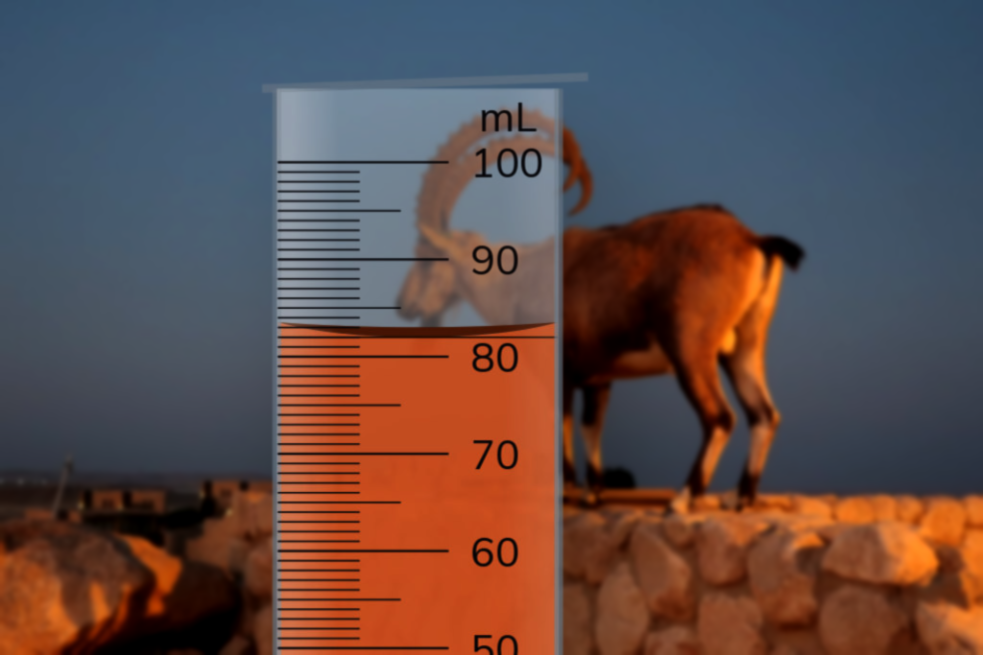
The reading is 82 mL
